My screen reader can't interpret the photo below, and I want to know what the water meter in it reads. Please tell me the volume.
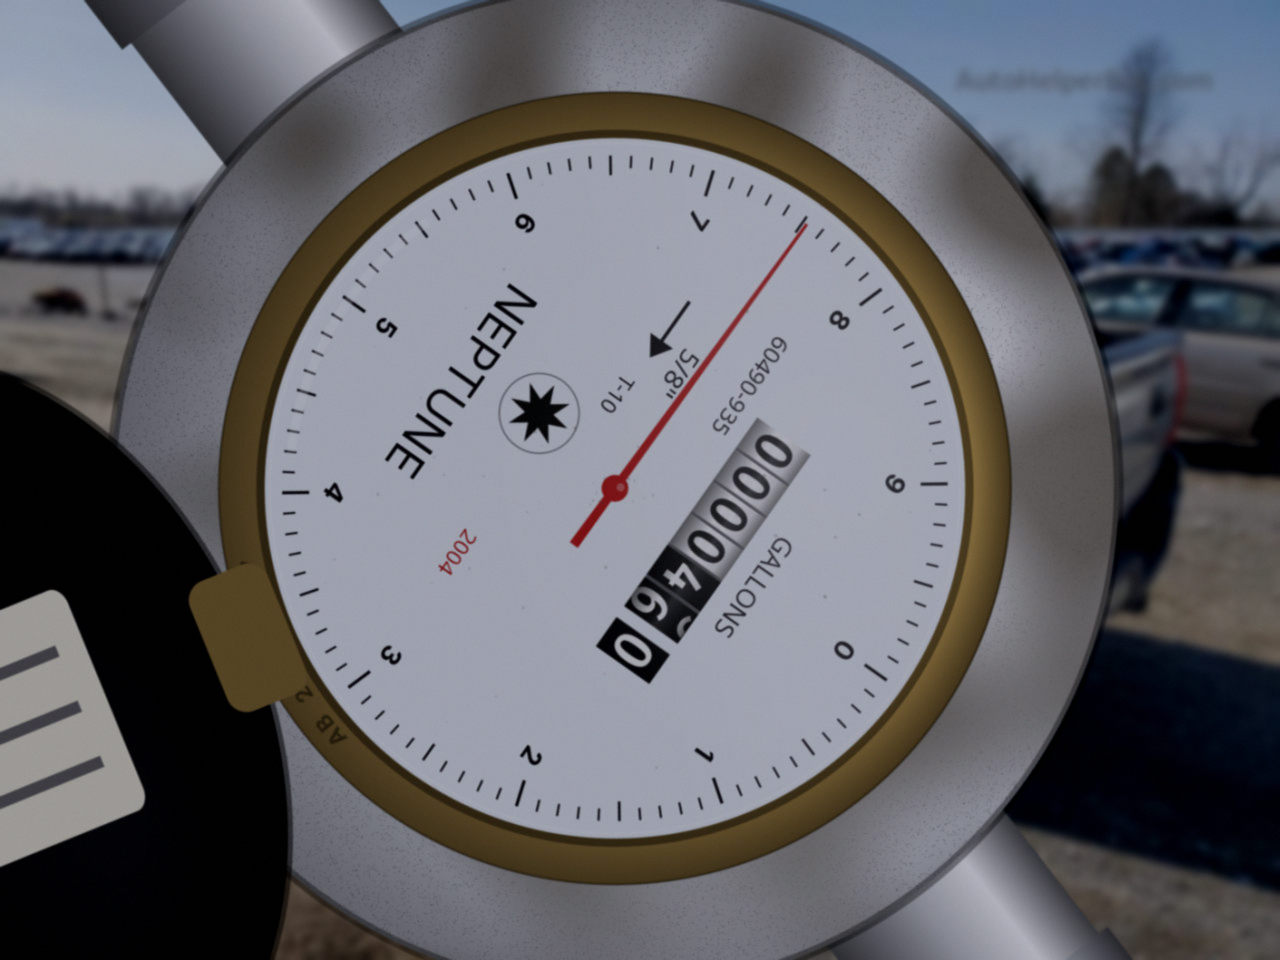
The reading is 457.5 gal
